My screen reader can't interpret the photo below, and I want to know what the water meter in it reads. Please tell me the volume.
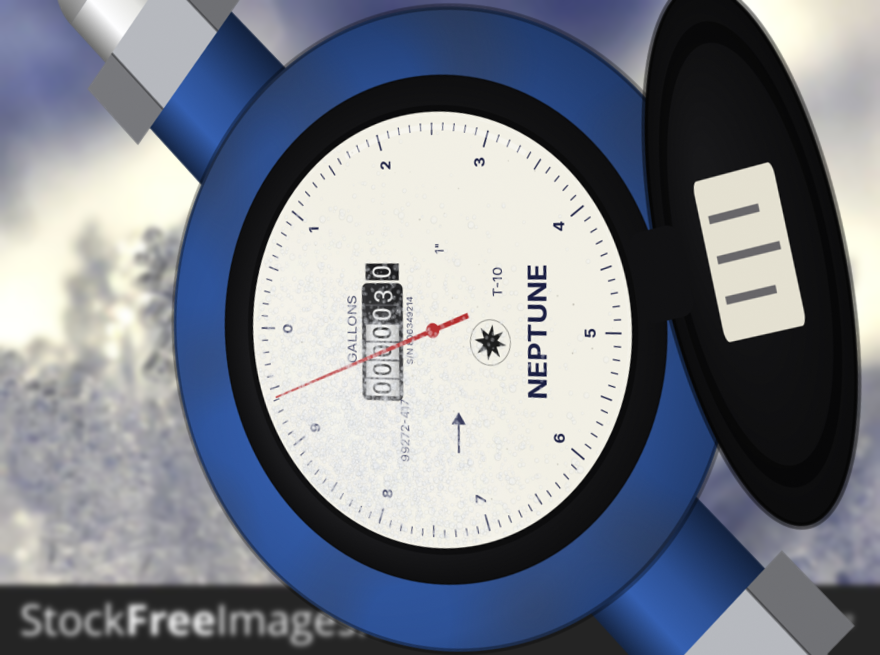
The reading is 29.4 gal
